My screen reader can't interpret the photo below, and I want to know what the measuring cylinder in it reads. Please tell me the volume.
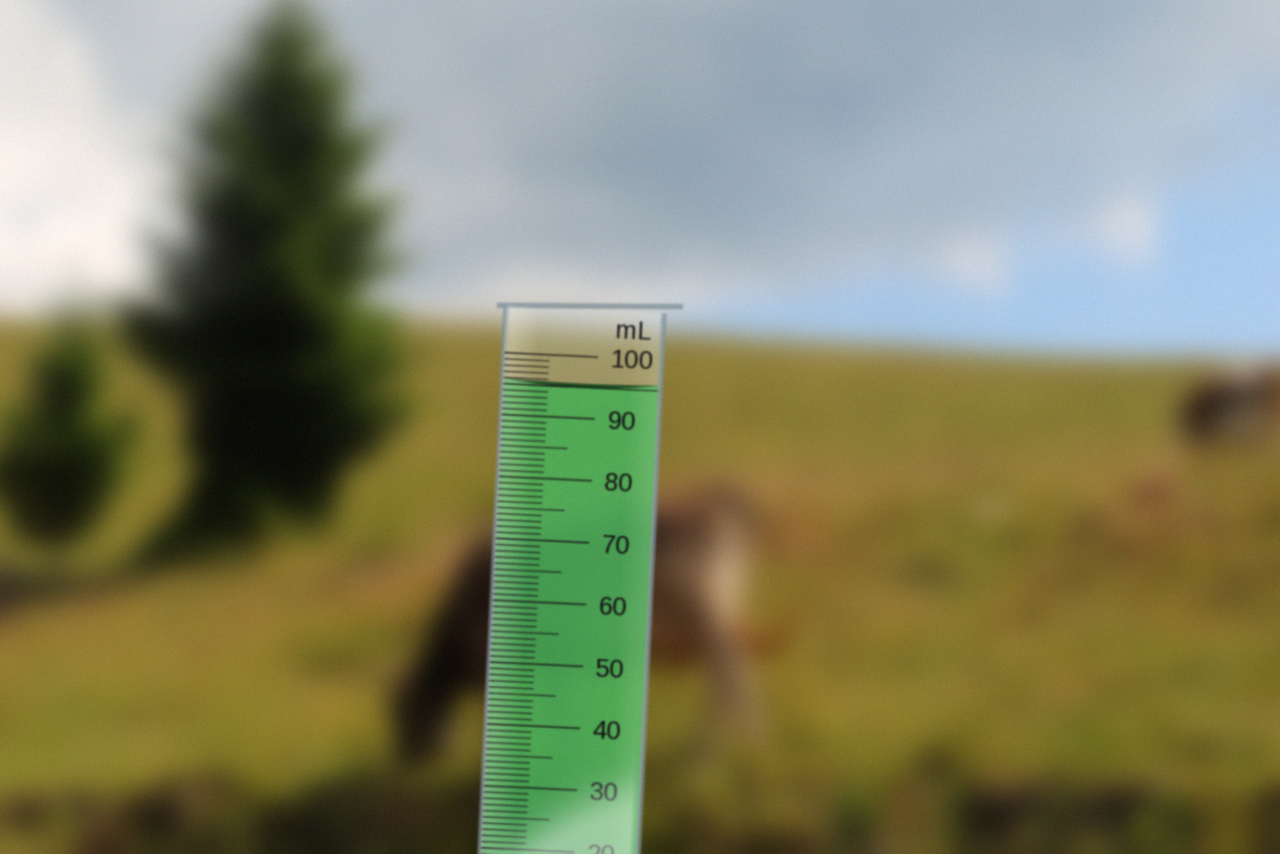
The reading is 95 mL
